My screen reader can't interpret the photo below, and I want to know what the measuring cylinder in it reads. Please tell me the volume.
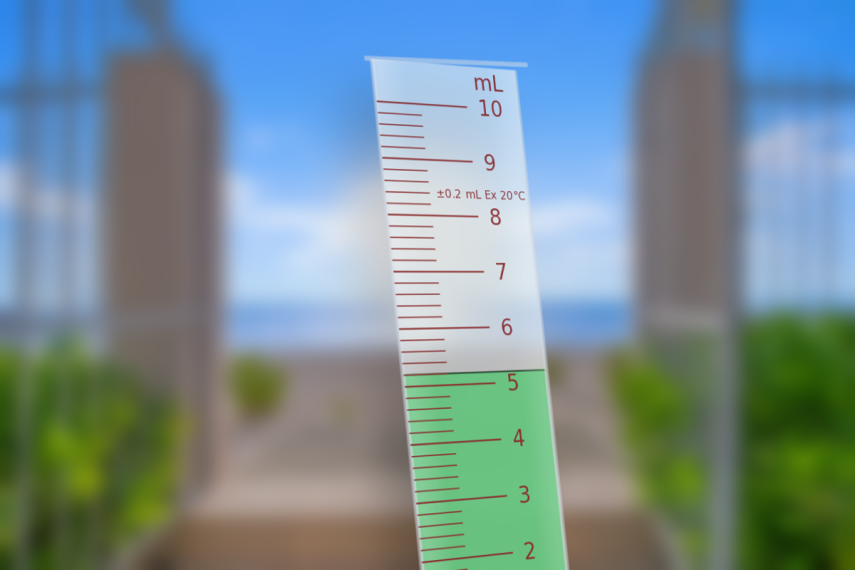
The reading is 5.2 mL
